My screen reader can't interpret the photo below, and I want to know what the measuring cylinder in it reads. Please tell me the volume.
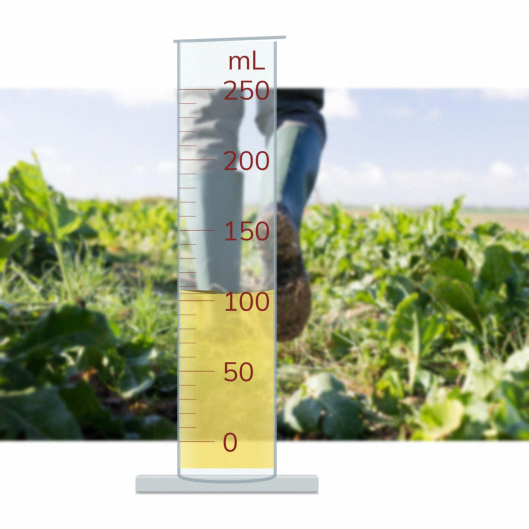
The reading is 105 mL
